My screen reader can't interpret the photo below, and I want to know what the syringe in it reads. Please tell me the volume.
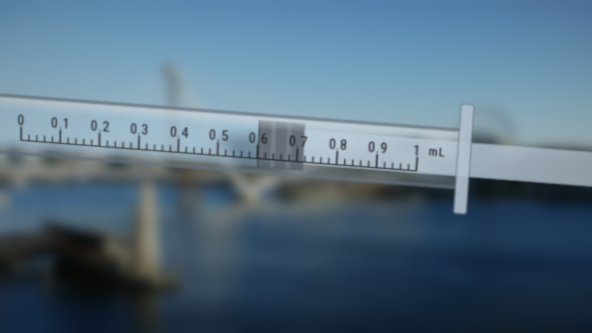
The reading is 0.6 mL
